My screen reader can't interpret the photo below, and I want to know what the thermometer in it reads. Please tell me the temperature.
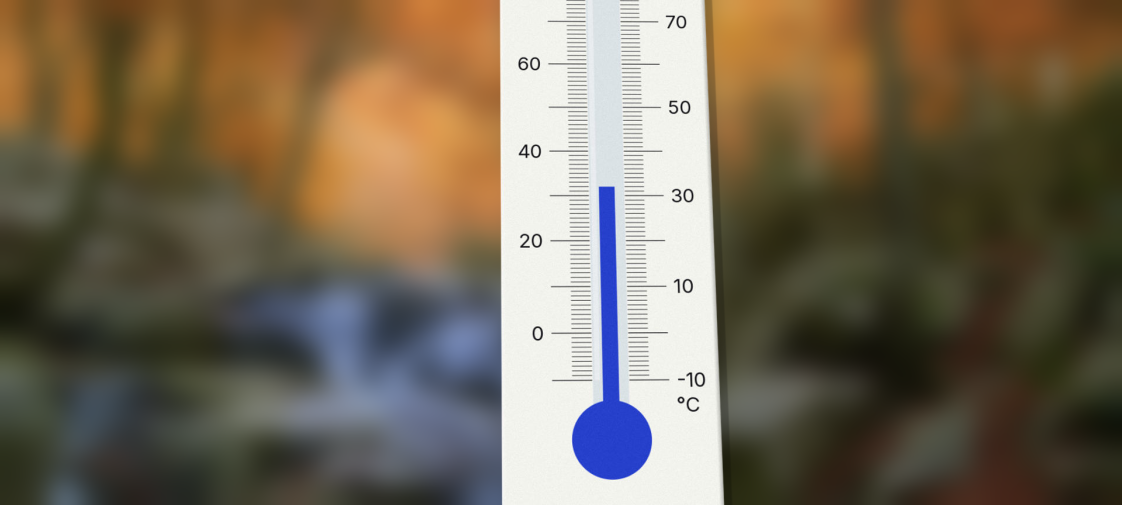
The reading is 32 °C
